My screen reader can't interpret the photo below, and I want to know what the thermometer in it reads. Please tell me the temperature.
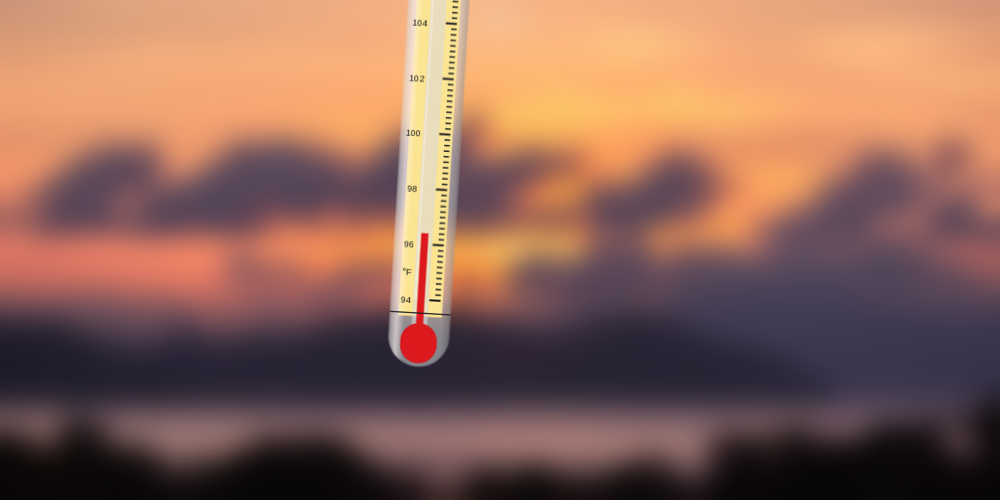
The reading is 96.4 °F
